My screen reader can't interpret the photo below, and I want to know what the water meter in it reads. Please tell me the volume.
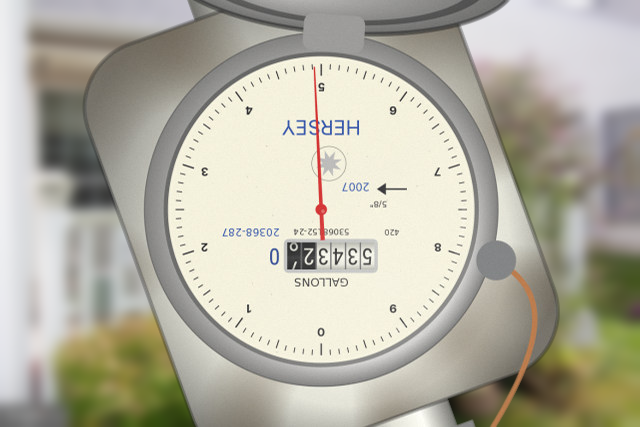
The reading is 5343274.9 gal
